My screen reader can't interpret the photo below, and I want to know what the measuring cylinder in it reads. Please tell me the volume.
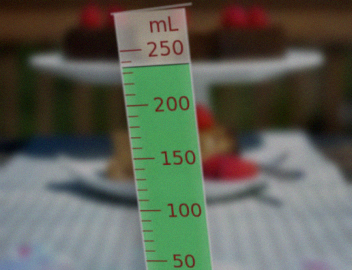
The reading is 235 mL
